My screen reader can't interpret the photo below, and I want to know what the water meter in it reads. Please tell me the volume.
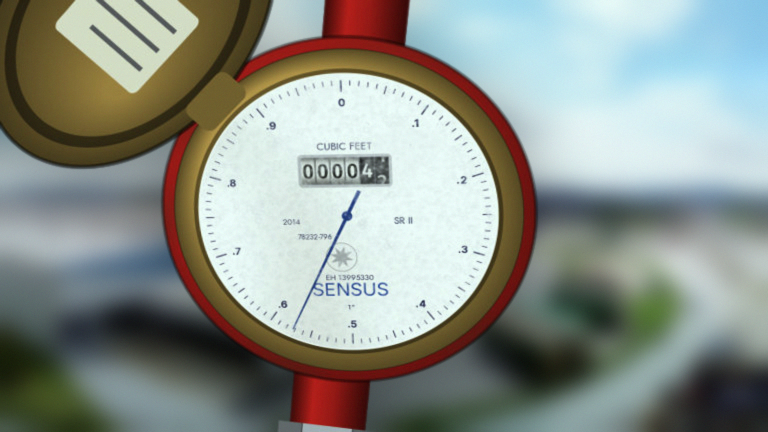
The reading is 41.57 ft³
